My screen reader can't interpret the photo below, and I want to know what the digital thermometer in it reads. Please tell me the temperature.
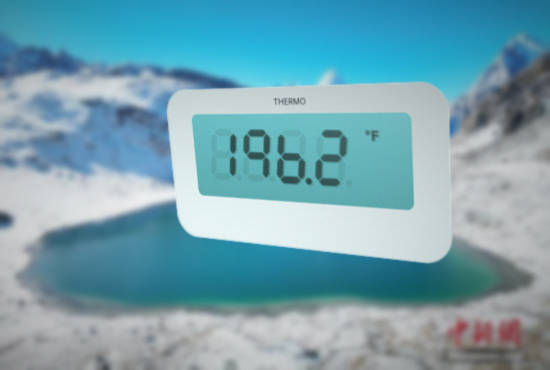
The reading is 196.2 °F
